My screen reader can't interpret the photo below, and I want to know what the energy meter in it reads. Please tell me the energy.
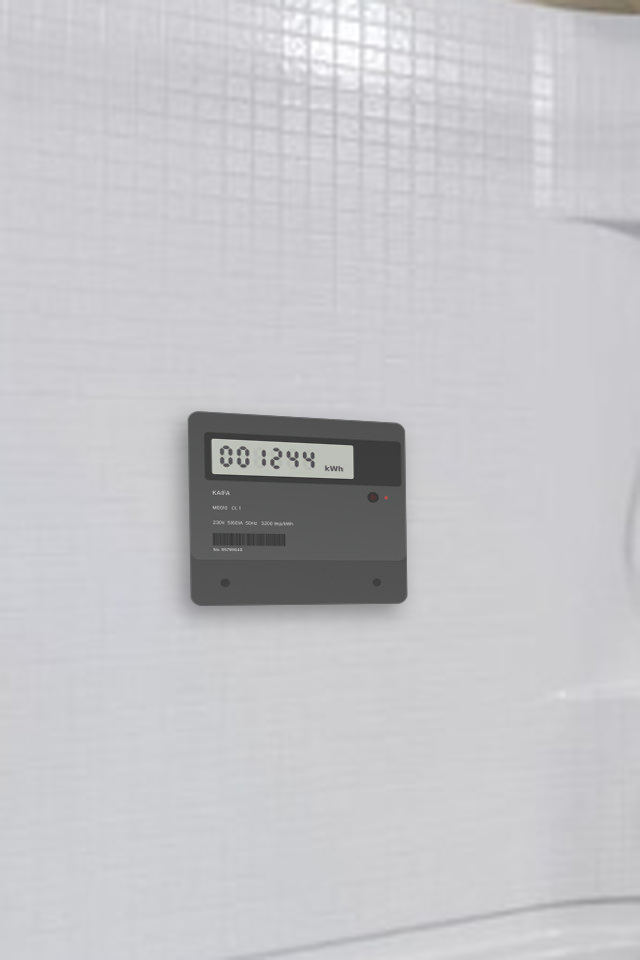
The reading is 1244 kWh
